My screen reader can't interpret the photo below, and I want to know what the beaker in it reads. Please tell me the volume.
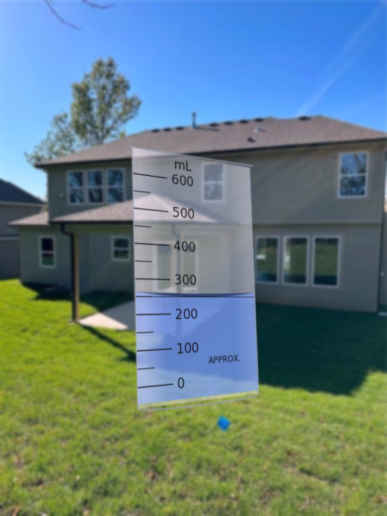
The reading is 250 mL
